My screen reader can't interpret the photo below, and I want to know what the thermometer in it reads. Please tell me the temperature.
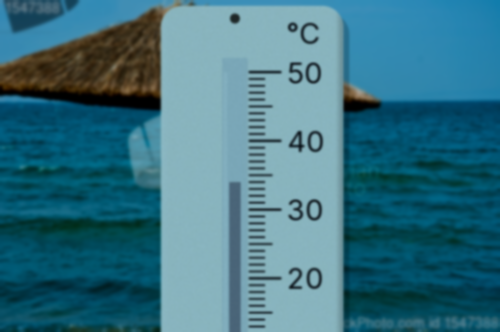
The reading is 34 °C
